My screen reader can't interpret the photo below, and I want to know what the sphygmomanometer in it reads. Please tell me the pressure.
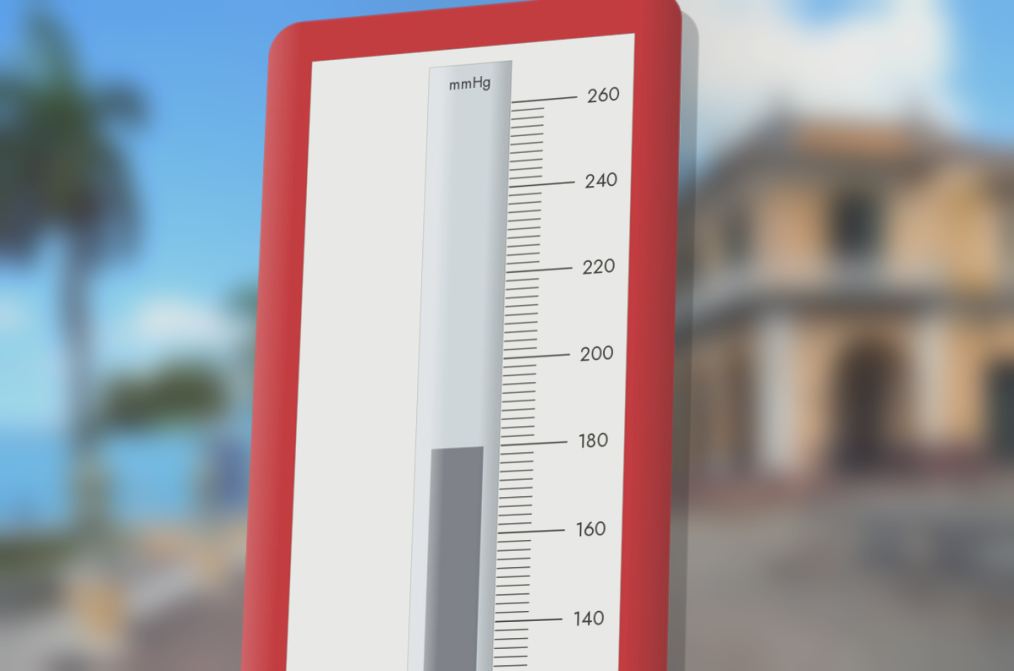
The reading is 180 mmHg
